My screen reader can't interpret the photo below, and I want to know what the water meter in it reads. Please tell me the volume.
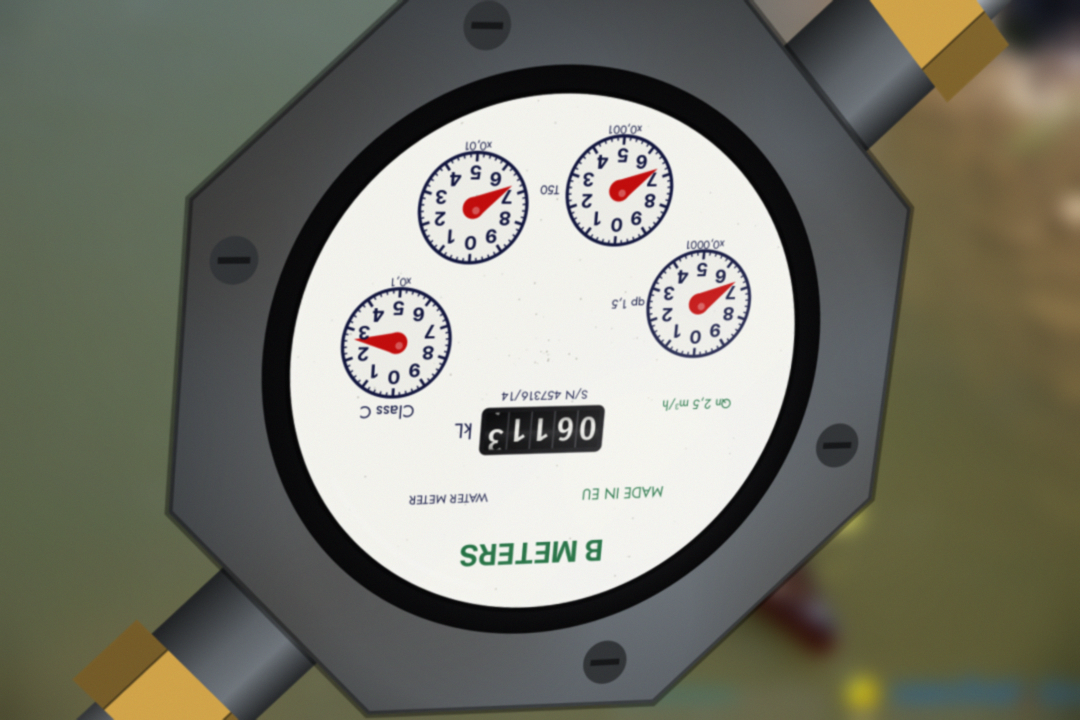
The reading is 6113.2666 kL
